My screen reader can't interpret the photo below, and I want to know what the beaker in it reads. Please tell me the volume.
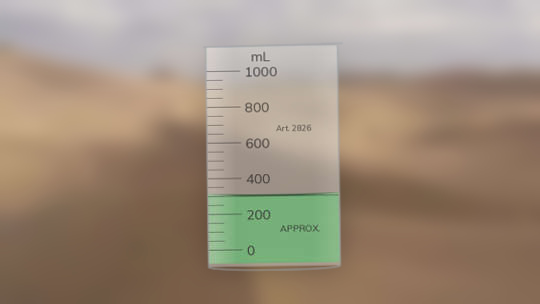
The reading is 300 mL
